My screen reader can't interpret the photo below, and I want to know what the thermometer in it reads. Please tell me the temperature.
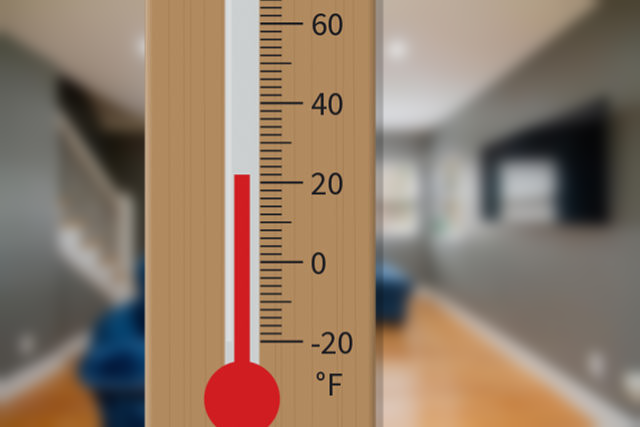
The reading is 22 °F
